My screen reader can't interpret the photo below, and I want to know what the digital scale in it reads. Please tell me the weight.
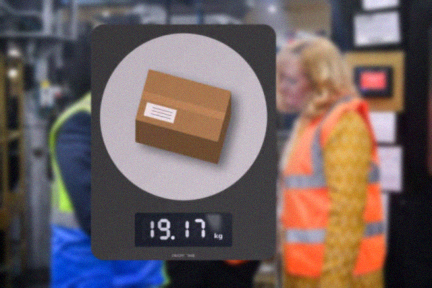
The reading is 19.17 kg
